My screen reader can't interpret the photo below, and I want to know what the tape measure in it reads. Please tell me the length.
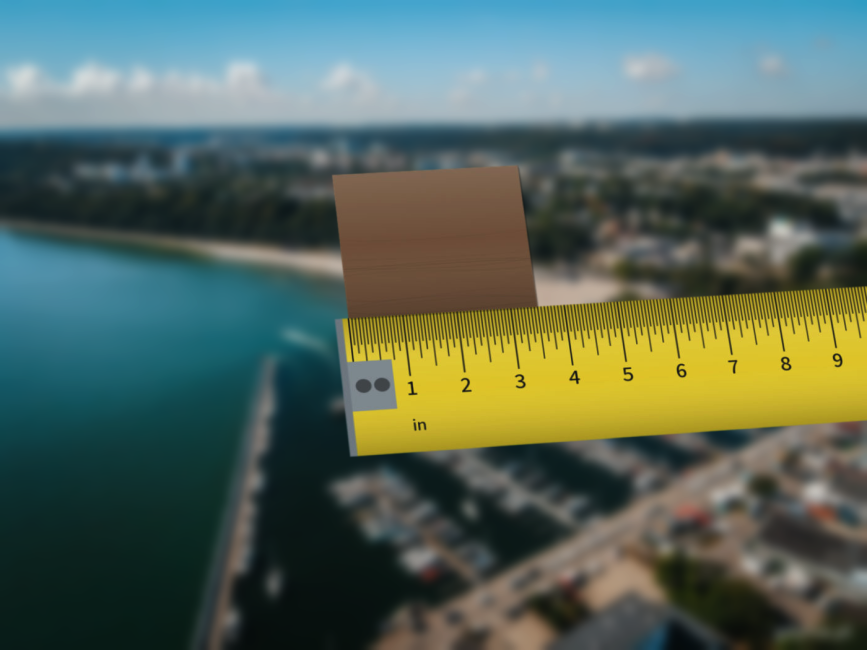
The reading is 3.5 in
